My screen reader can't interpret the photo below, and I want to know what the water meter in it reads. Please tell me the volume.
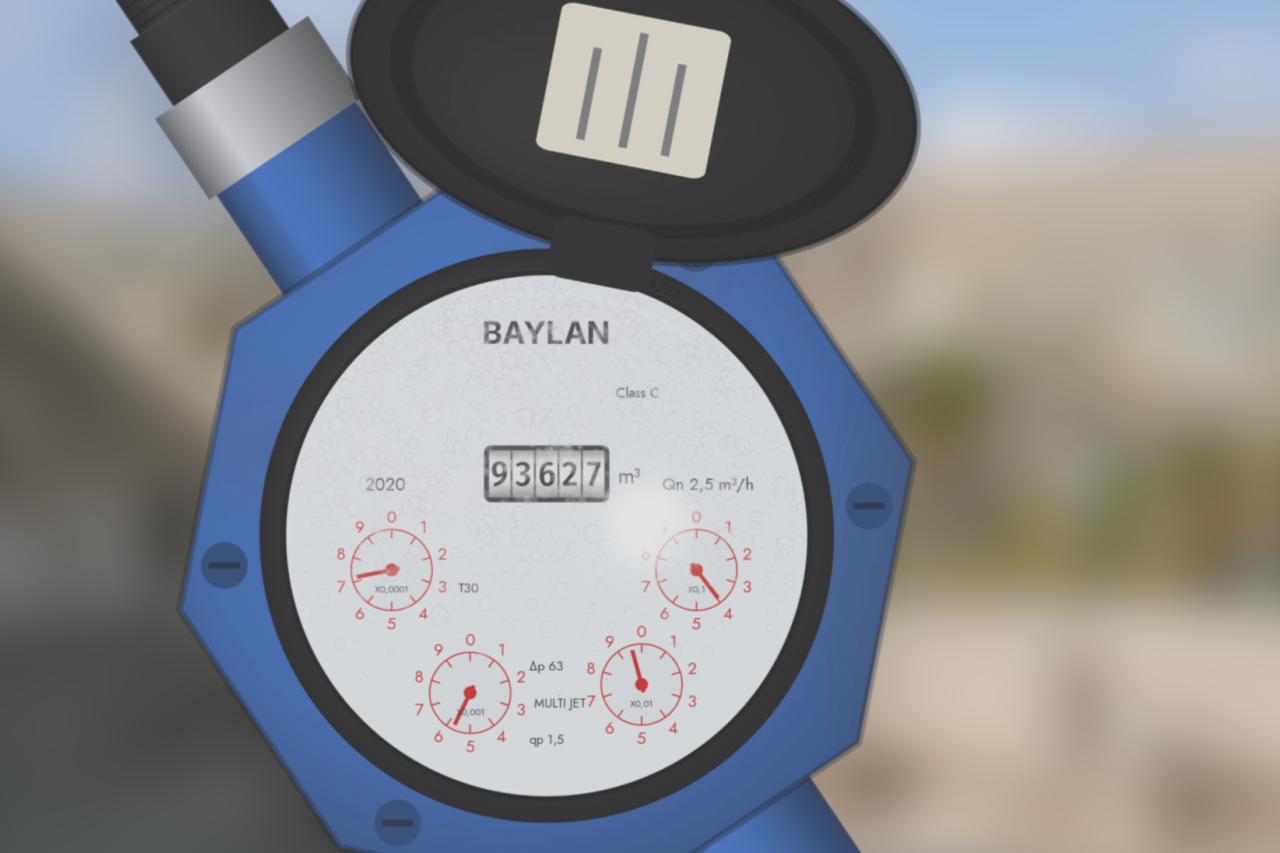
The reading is 93627.3957 m³
